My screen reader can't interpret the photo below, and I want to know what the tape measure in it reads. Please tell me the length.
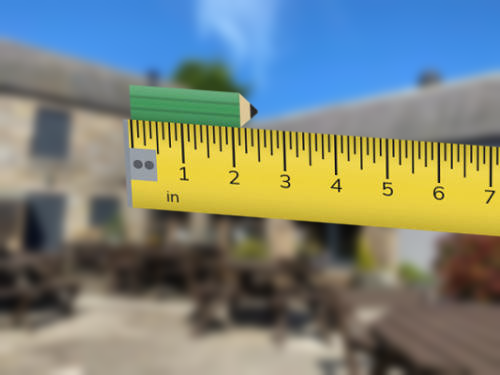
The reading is 2.5 in
